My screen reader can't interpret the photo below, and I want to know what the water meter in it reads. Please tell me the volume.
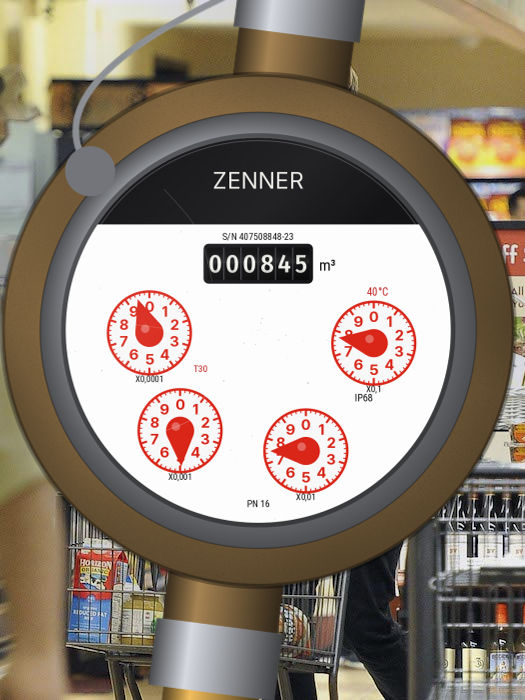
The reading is 845.7749 m³
